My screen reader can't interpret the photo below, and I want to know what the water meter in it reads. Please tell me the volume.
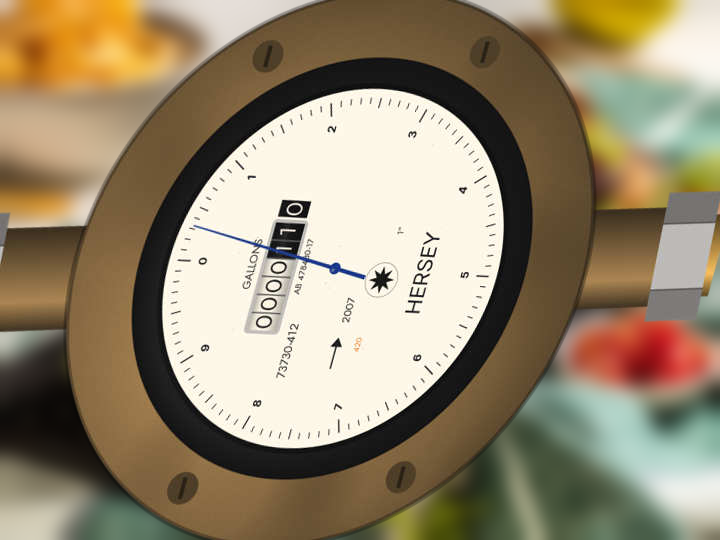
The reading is 110.3 gal
